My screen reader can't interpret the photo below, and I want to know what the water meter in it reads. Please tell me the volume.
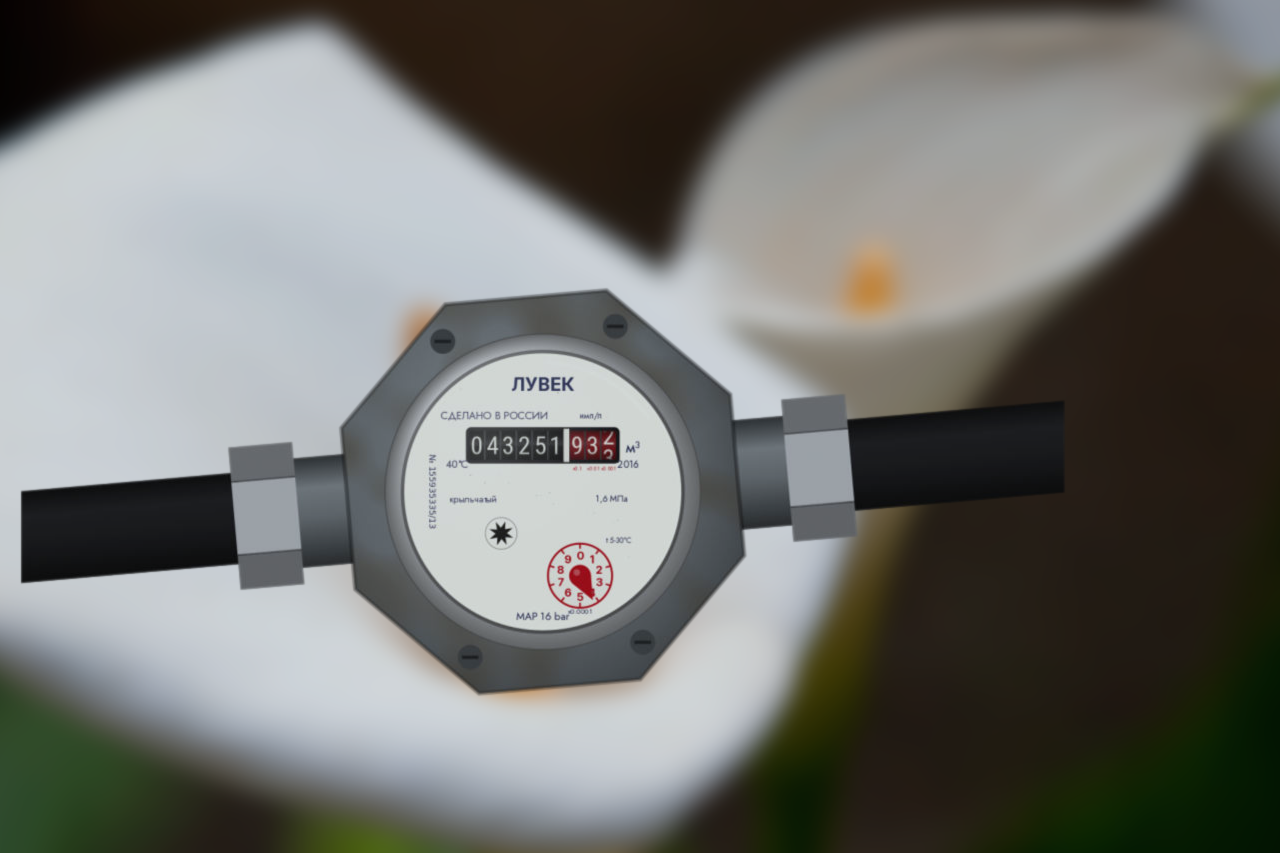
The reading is 43251.9324 m³
